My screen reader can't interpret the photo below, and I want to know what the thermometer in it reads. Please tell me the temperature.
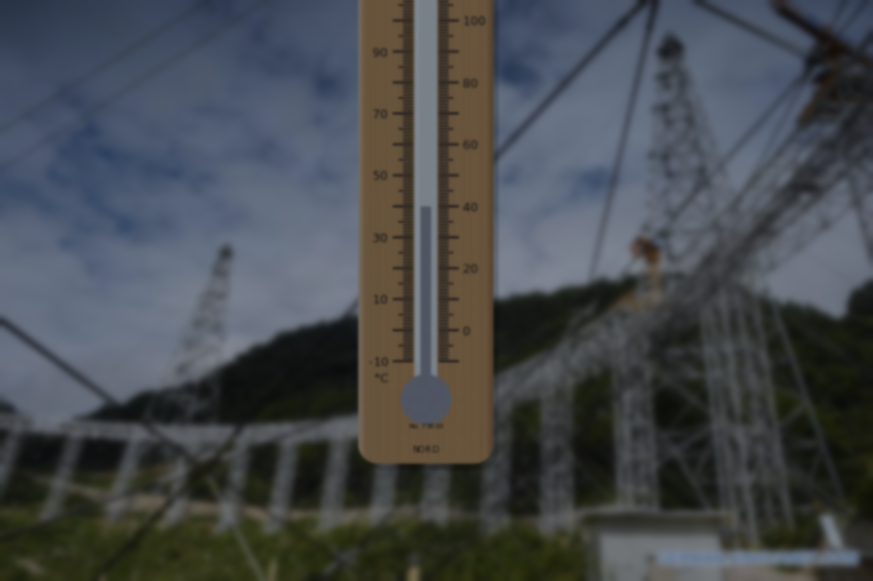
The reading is 40 °C
